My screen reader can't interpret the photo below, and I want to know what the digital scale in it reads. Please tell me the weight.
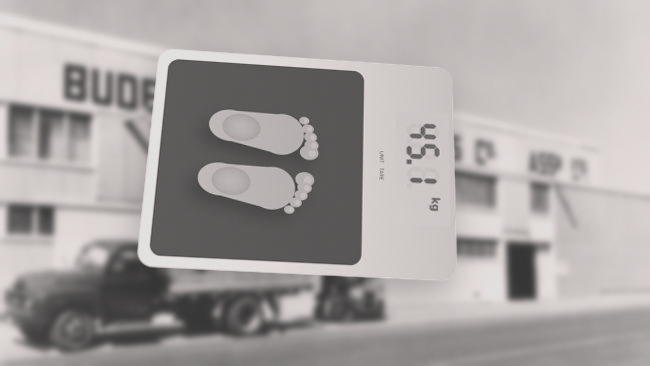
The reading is 45.1 kg
